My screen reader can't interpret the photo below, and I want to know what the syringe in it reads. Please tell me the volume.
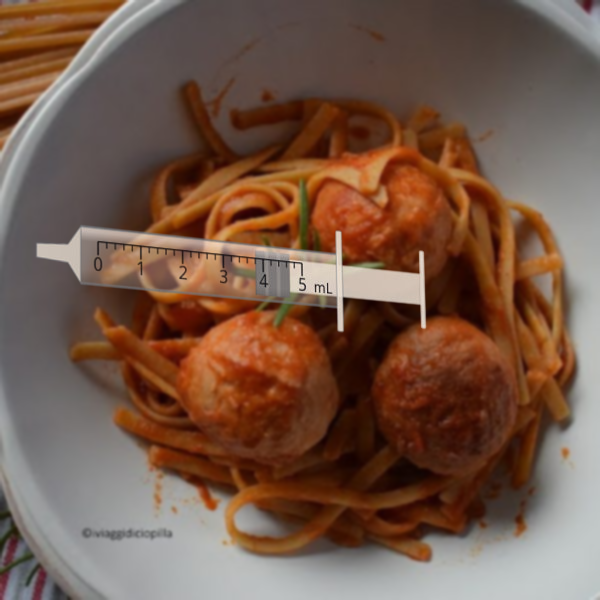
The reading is 3.8 mL
